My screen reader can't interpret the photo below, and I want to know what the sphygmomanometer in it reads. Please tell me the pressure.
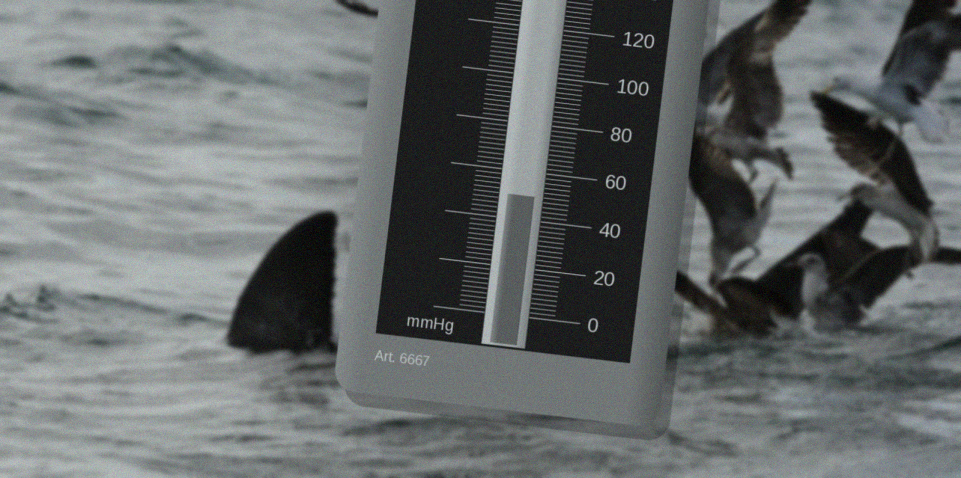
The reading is 50 mmHg
